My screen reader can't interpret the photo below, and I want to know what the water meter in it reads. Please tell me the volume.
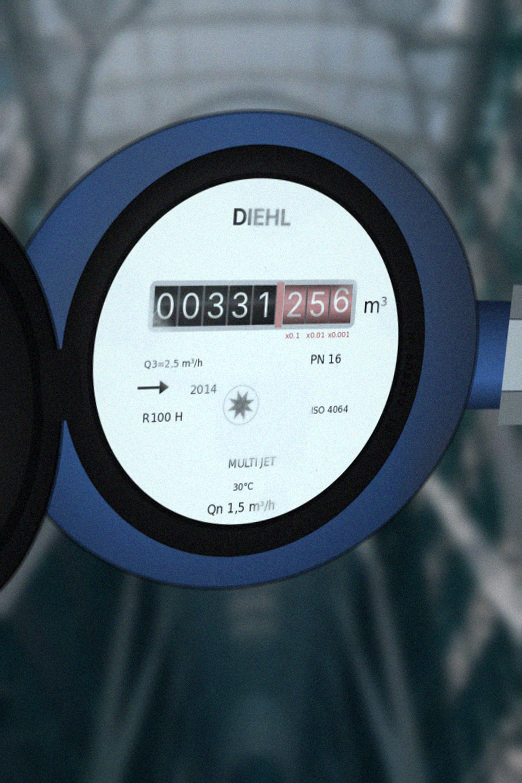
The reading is 331.256 m³
